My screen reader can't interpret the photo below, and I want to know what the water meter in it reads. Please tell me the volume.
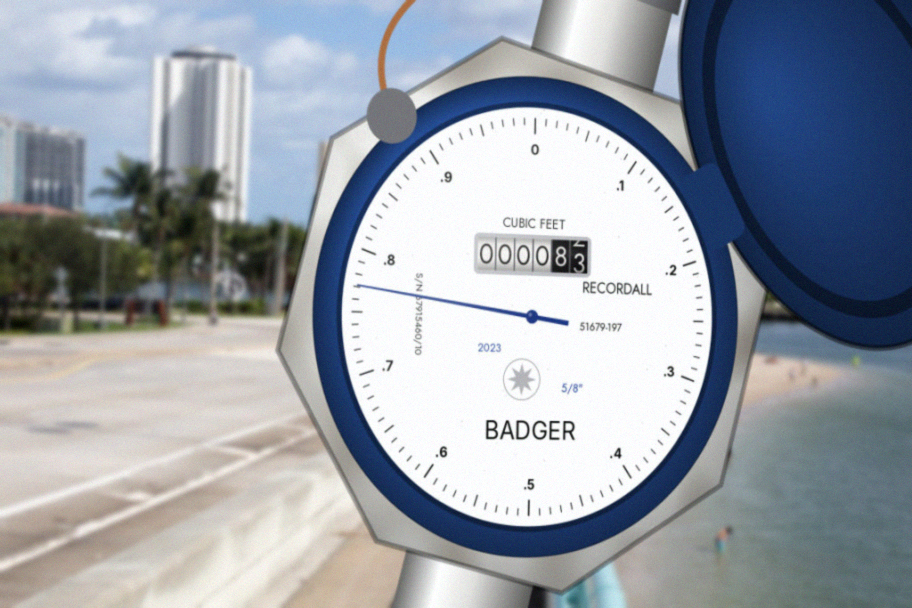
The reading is 82.77 ft³
